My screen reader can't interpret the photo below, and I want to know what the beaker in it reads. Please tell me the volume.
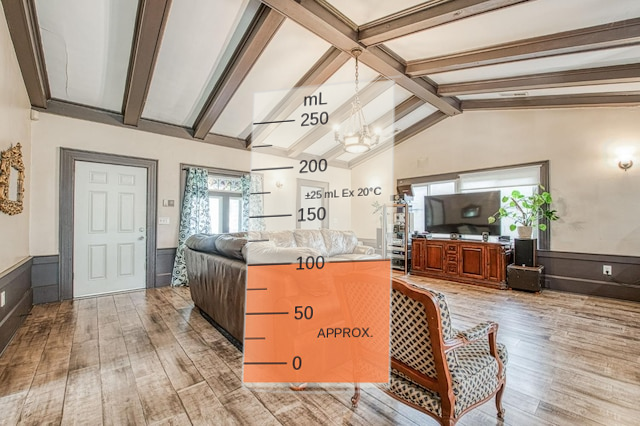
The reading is 100 mL
